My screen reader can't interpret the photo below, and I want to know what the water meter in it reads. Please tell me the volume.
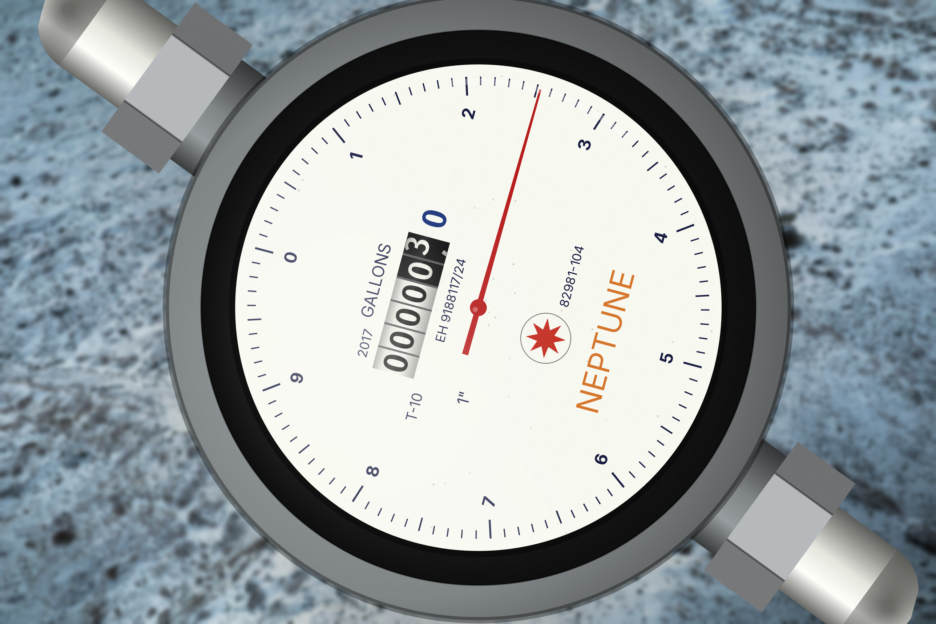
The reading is 32.5 gal
